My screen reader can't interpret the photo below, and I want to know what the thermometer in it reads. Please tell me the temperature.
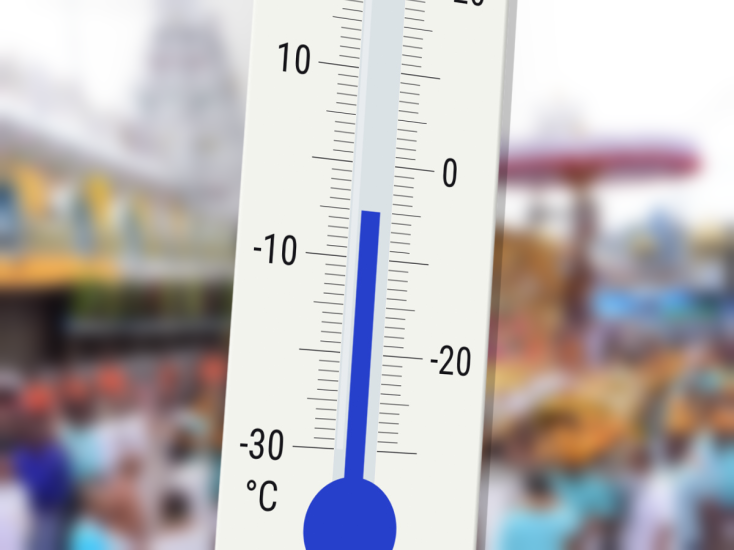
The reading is -5 °C
